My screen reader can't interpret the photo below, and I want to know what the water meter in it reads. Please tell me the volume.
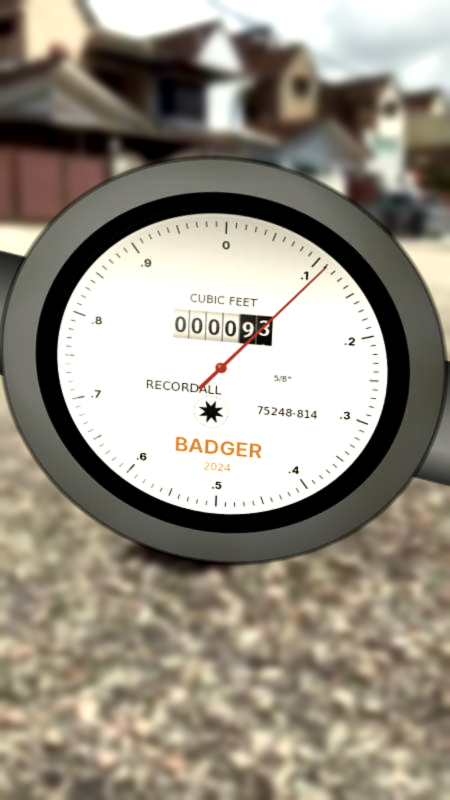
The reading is 93.11 ft³
